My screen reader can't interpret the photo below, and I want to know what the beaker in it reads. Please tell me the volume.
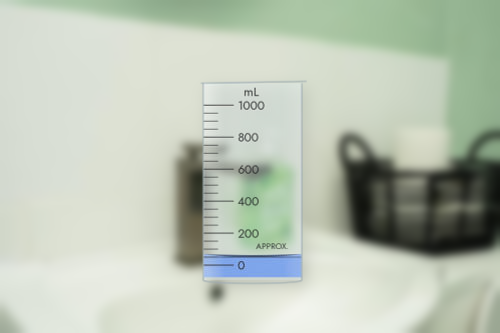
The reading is 50 mL
